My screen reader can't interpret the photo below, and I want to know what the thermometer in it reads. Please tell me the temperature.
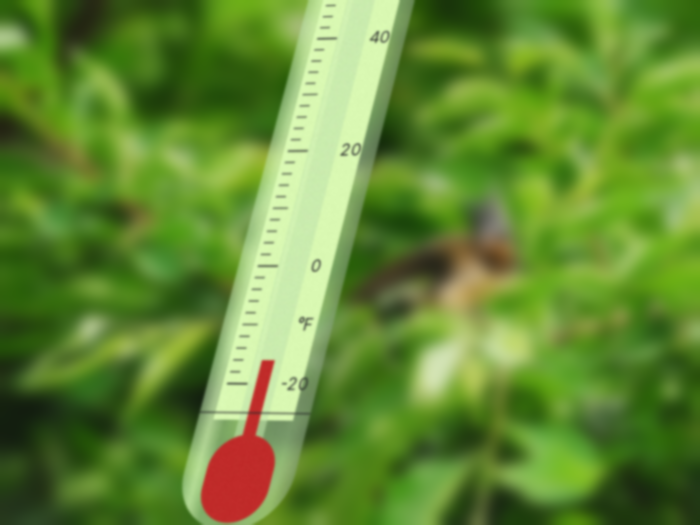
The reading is -16 °F
